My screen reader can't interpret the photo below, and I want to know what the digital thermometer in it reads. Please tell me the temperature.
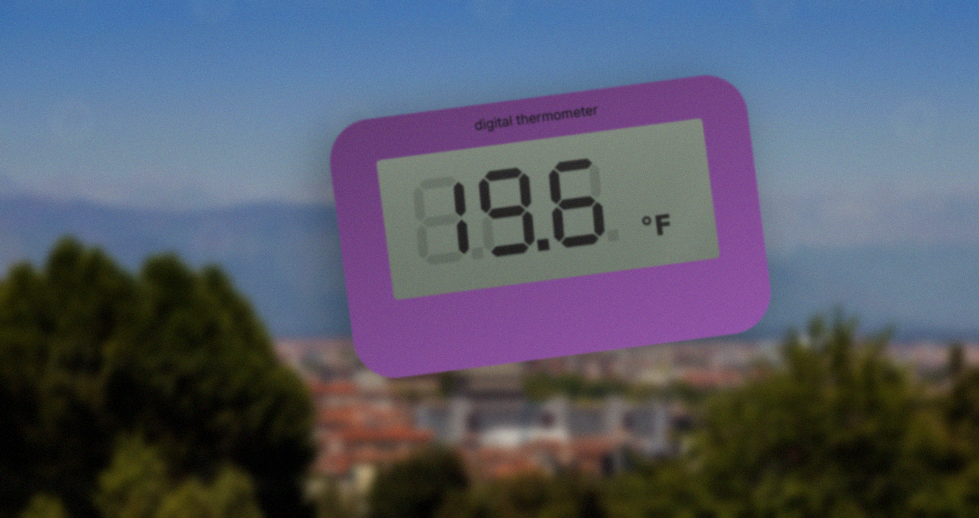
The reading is 19.6 °F
